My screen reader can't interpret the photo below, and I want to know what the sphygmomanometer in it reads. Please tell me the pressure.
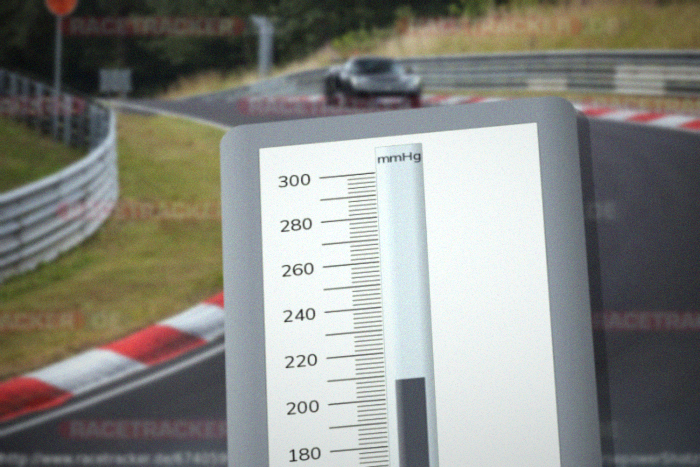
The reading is 208 mmHg
